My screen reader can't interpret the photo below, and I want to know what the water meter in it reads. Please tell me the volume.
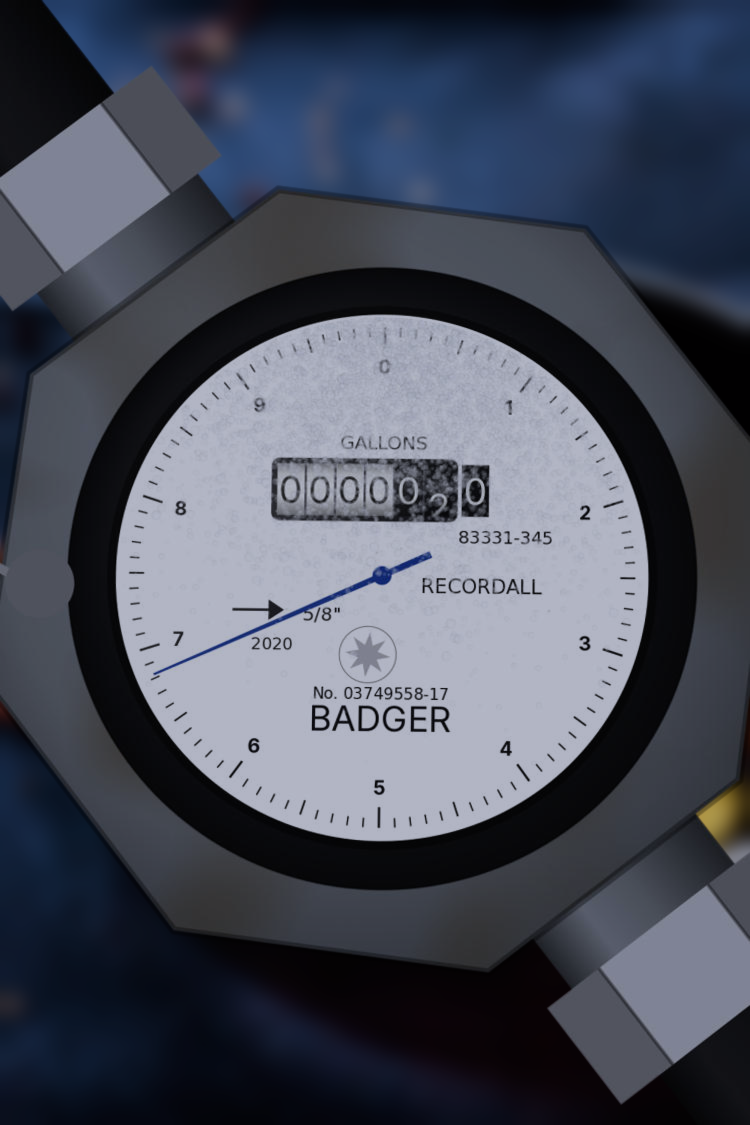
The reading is 16.8 gal
